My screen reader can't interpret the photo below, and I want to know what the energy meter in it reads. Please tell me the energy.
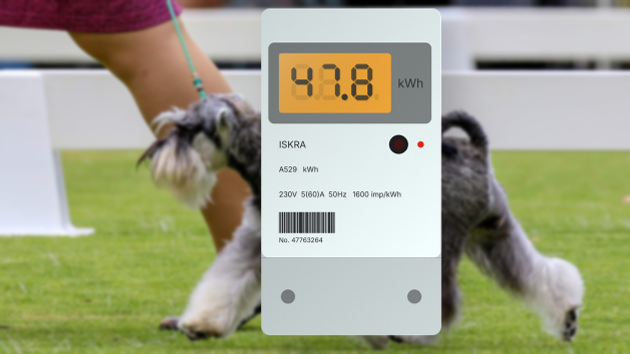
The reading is 47.8 kWh
